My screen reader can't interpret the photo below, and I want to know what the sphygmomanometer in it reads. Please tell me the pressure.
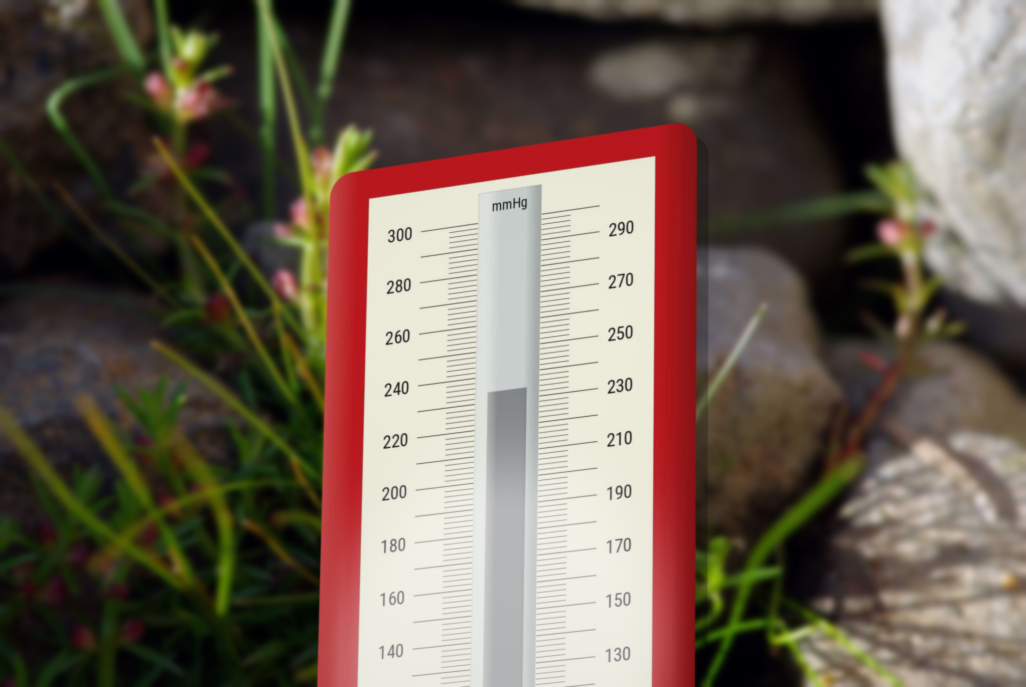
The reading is 234 mmHg
